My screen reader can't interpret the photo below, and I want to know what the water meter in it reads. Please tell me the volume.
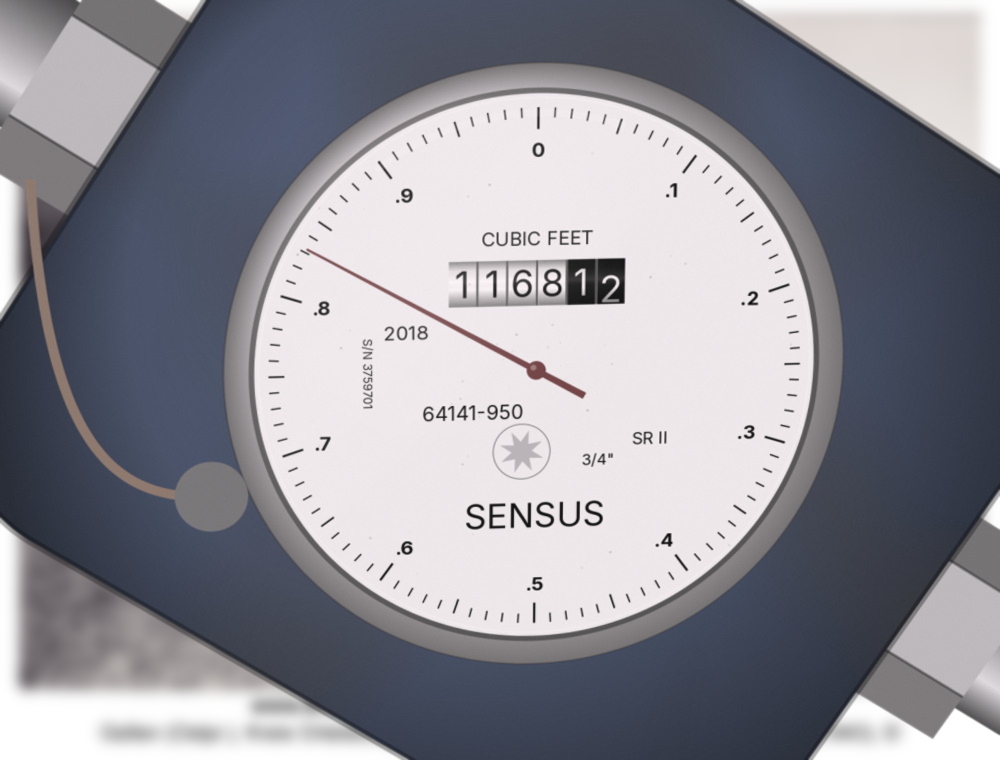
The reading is 116811.83 ft³
